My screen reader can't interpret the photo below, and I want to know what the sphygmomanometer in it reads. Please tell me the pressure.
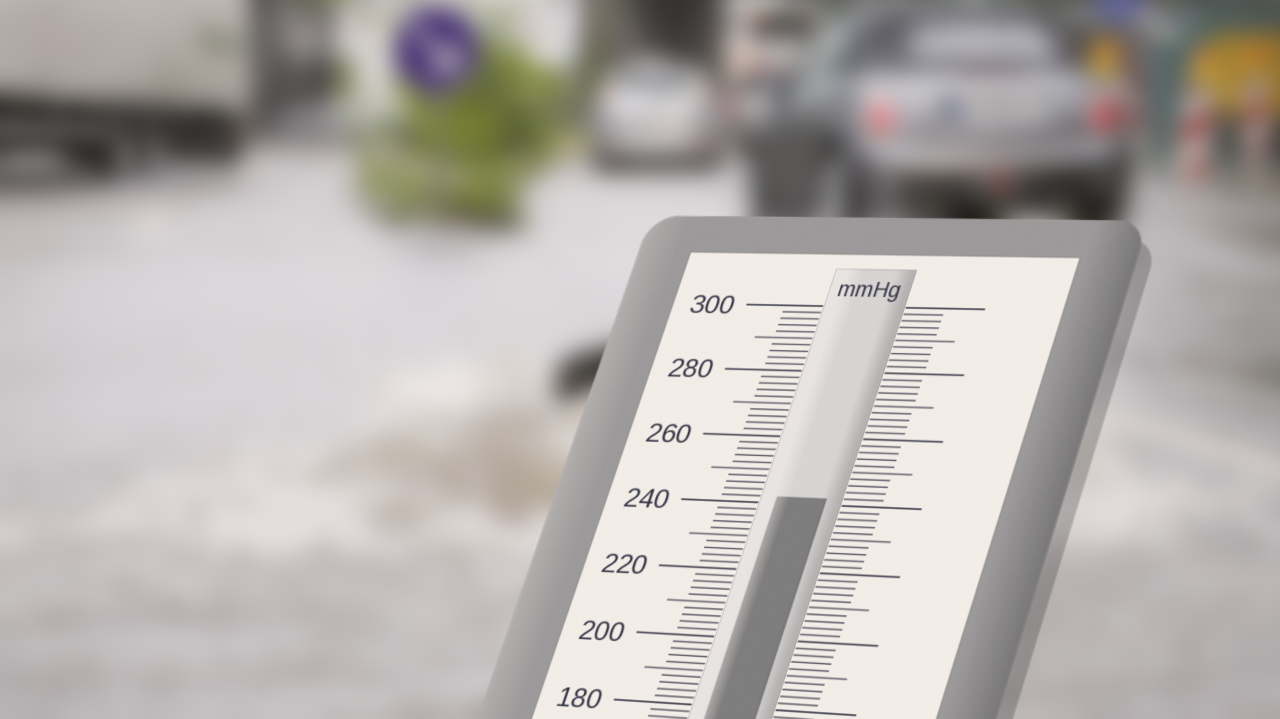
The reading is 242 mmHg
